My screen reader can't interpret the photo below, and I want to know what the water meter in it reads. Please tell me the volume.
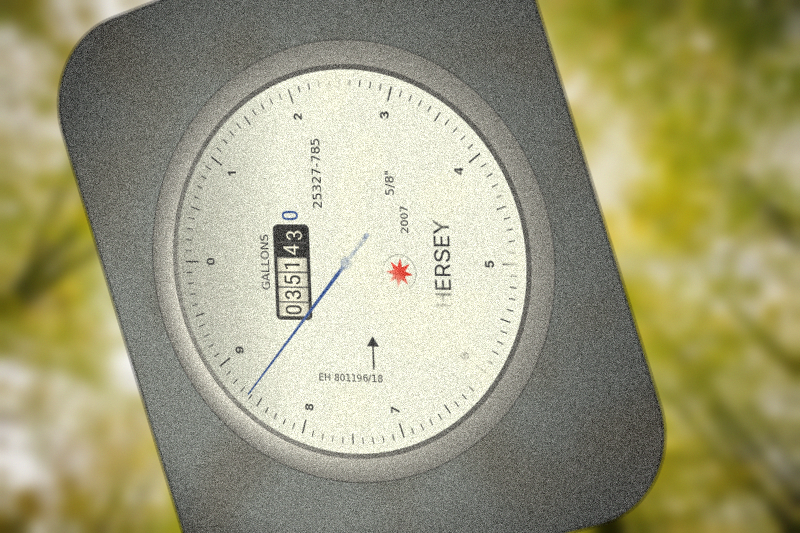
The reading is 351428.6 gal
